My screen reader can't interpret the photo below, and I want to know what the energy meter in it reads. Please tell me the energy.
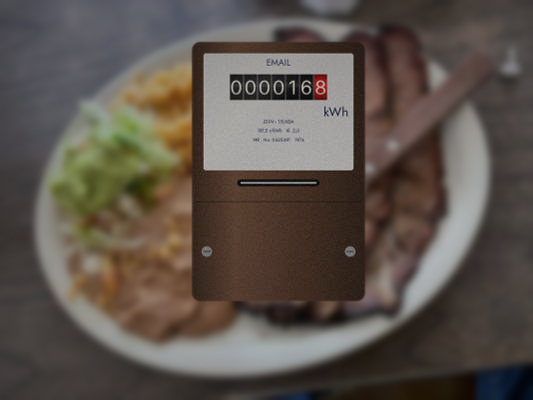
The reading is 16.8 kWh
